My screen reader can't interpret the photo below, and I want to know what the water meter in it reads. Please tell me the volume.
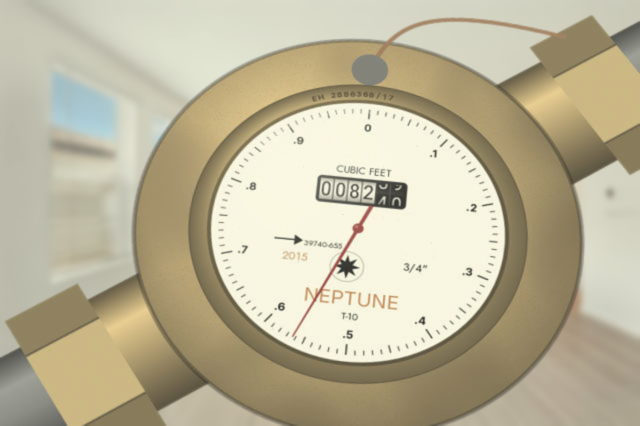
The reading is 8239.56 ft³
